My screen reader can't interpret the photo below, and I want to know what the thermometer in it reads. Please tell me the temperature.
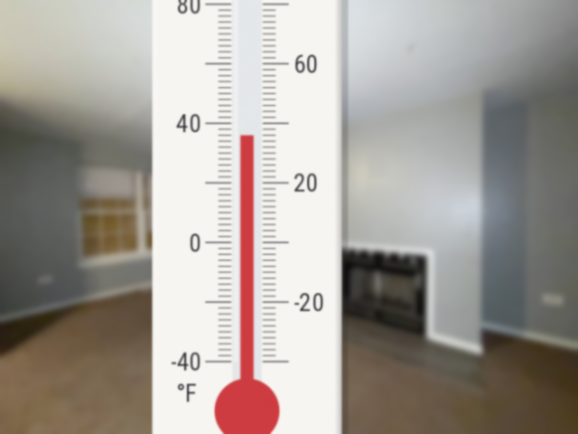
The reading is 36 °F
